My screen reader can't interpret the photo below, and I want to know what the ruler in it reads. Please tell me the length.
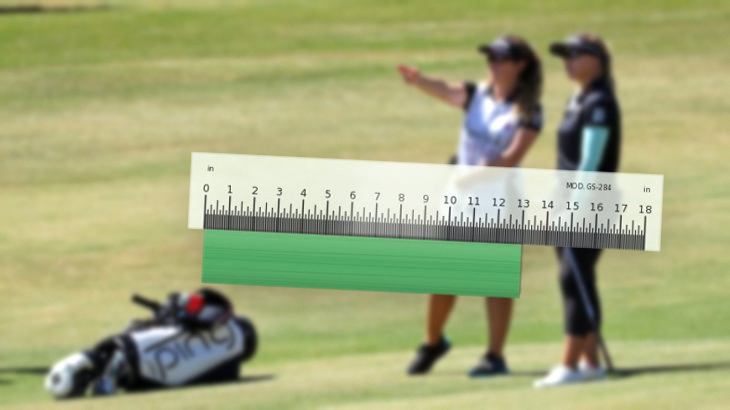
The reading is 13 in
